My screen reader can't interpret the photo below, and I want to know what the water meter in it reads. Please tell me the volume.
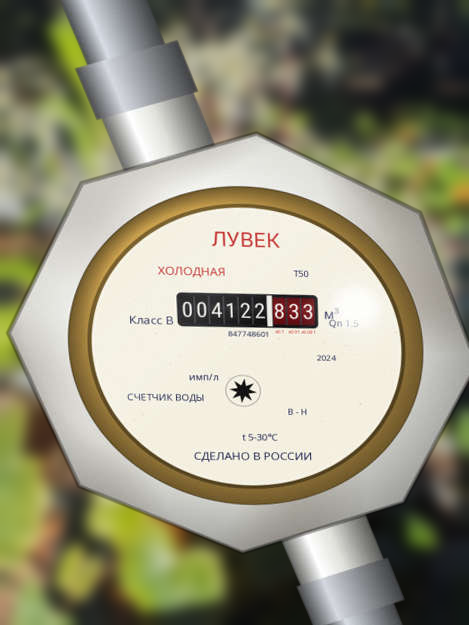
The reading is 4122.833 m³
